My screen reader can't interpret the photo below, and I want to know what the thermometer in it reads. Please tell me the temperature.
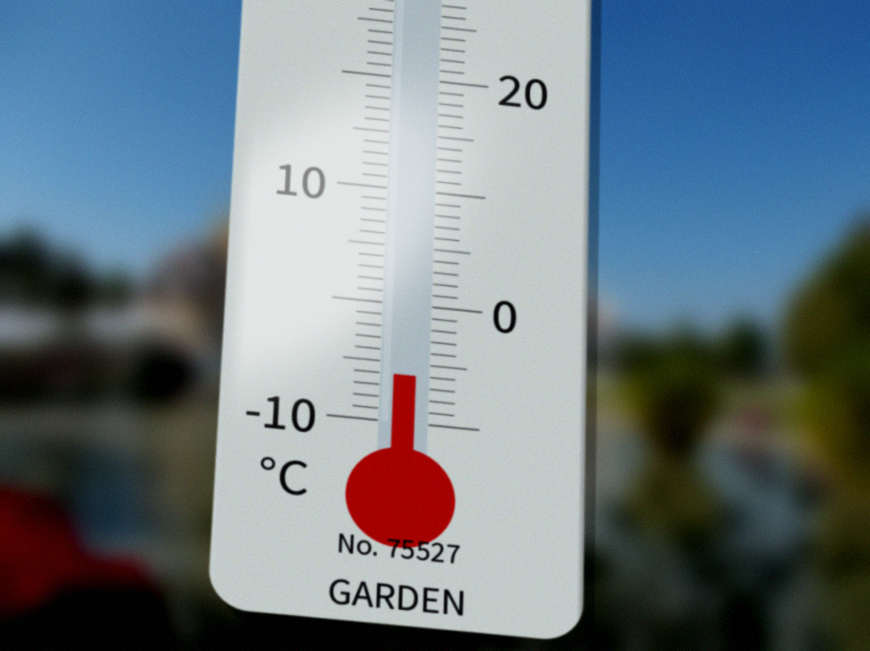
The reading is -6 °C
